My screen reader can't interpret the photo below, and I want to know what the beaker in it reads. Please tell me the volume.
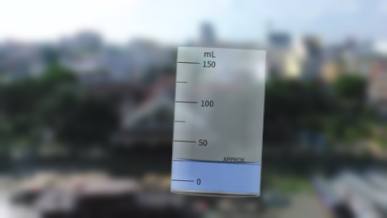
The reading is 25 mL
